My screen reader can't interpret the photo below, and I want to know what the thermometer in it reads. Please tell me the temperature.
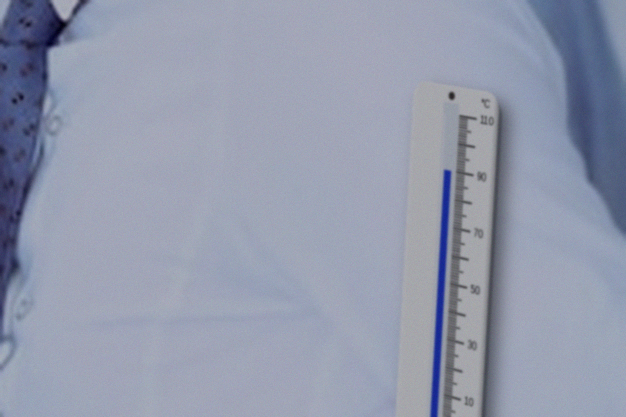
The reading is 90 °C
